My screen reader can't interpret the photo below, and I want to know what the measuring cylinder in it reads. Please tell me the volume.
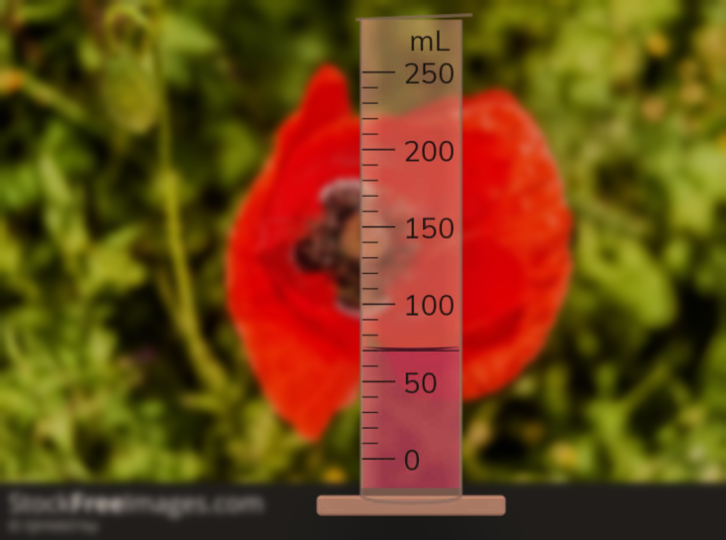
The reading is 70 mL
